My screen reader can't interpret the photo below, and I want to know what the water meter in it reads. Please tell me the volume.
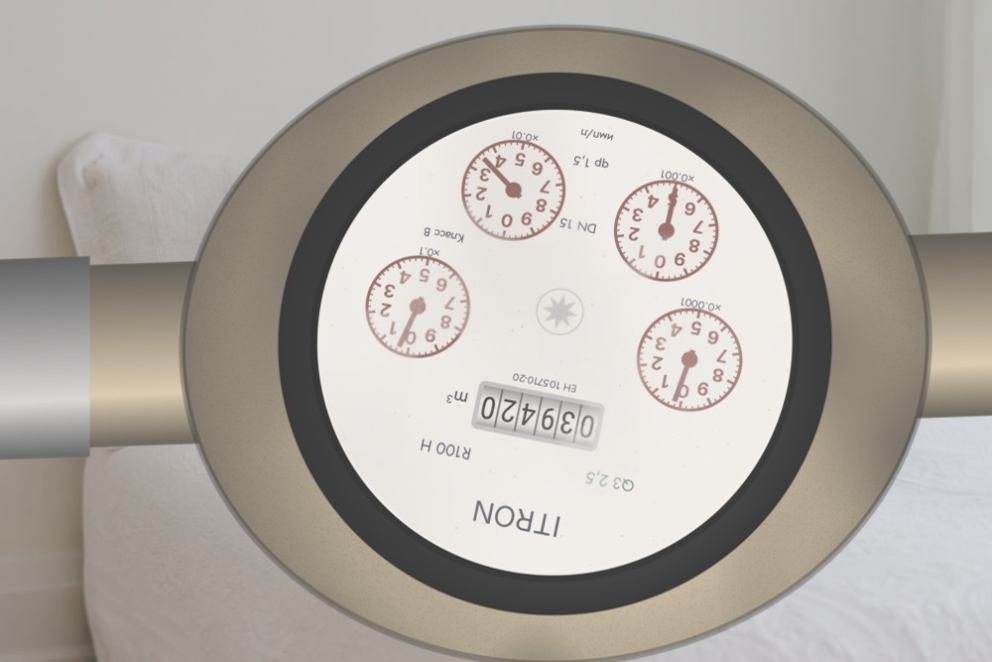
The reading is 39420.0350 m³
